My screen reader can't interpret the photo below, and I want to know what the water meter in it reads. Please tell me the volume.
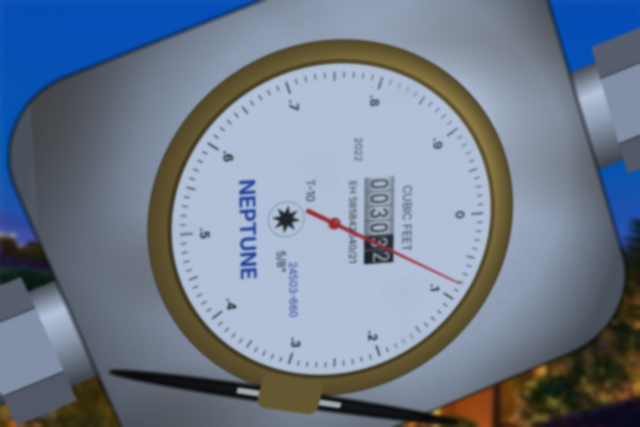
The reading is 3032.08 ft³
